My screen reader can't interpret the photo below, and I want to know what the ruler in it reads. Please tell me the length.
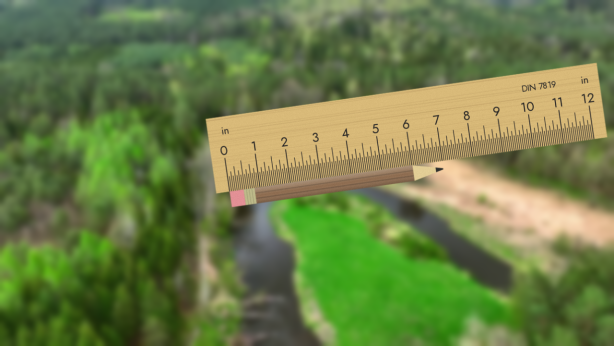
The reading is 7 in
